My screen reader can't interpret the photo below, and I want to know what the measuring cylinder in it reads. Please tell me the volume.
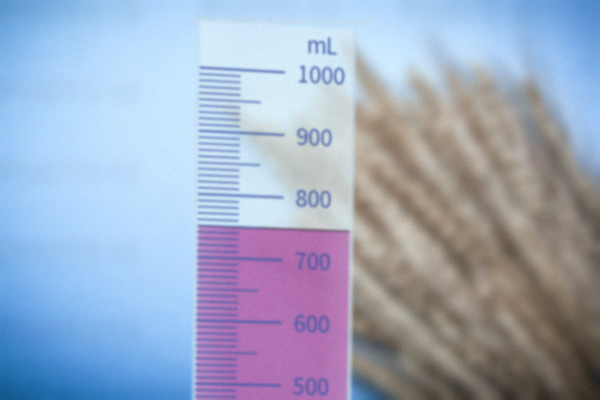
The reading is 750 mL
